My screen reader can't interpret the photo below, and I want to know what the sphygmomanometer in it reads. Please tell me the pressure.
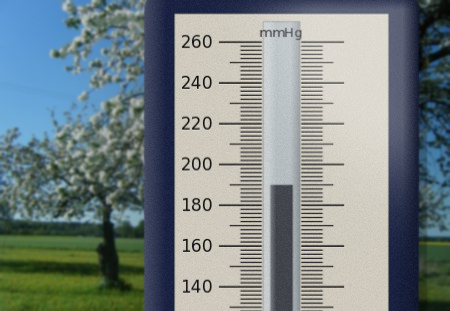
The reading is 190 mmHg
